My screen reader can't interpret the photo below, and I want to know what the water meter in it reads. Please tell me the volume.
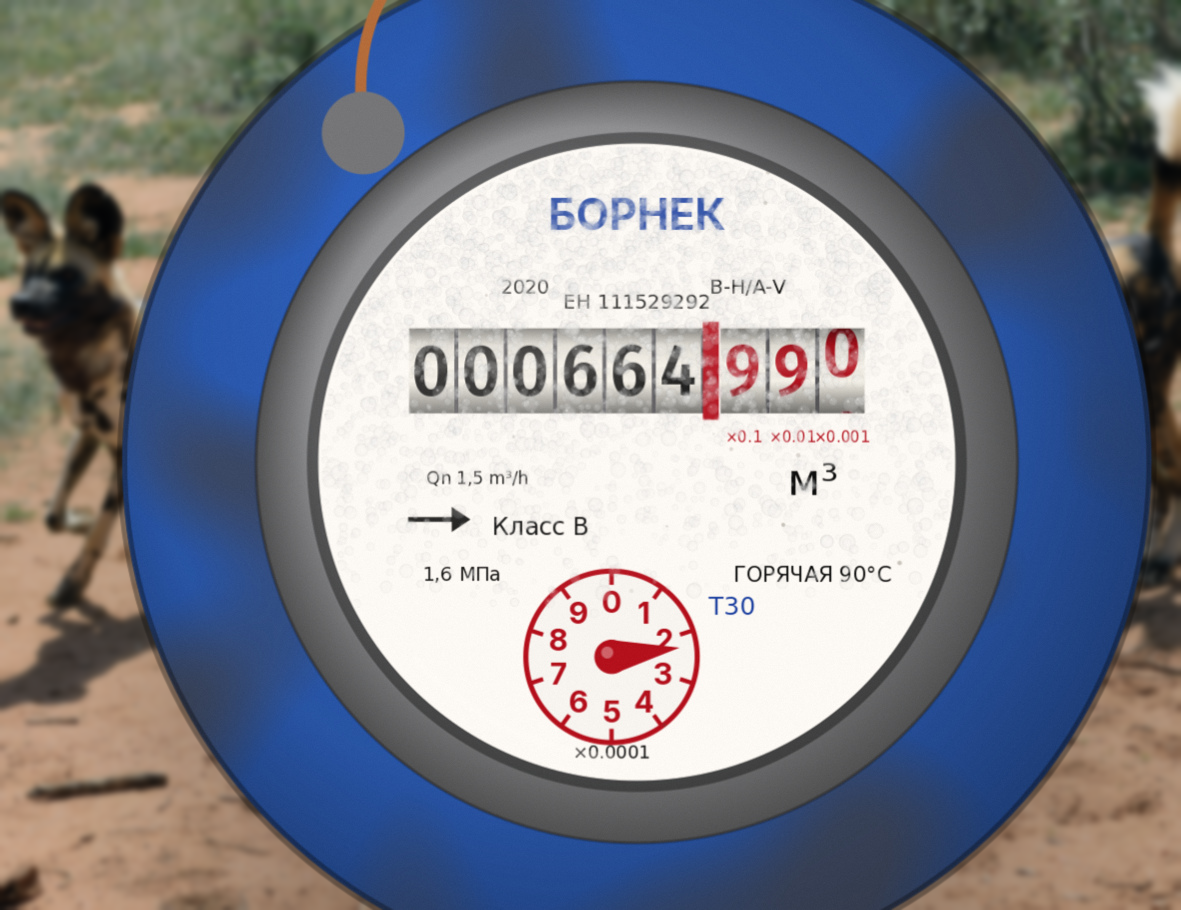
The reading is 664.9902 m³
